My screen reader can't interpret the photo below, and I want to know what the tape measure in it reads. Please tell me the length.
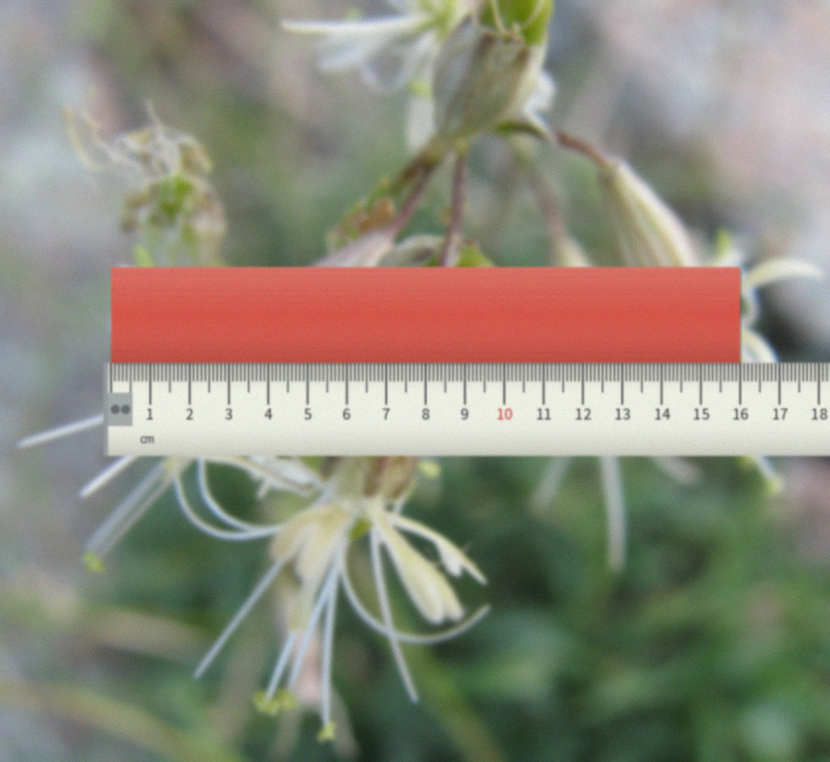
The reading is 16 cm
